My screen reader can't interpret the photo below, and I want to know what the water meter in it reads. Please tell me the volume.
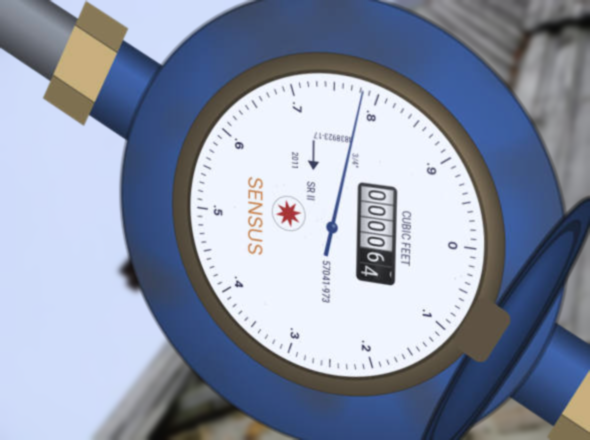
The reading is 63.78 ft³
